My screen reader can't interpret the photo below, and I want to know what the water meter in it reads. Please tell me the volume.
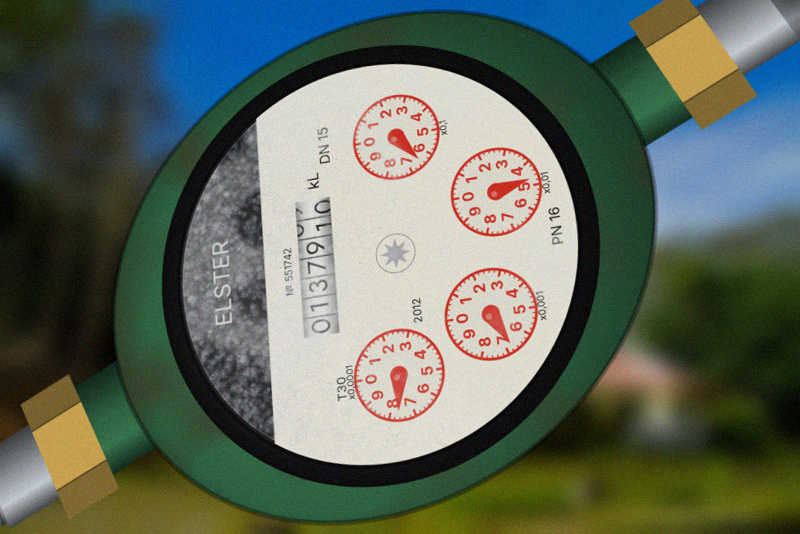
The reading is 137909.6467 kL
